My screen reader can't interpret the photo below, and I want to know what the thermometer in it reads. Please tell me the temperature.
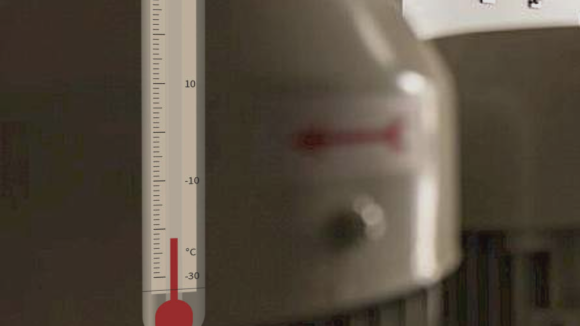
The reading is -22 °C
